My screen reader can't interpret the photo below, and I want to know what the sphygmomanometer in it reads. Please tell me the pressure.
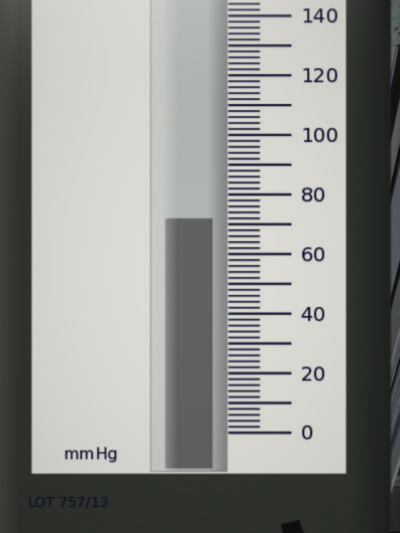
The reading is 72 mmHg
